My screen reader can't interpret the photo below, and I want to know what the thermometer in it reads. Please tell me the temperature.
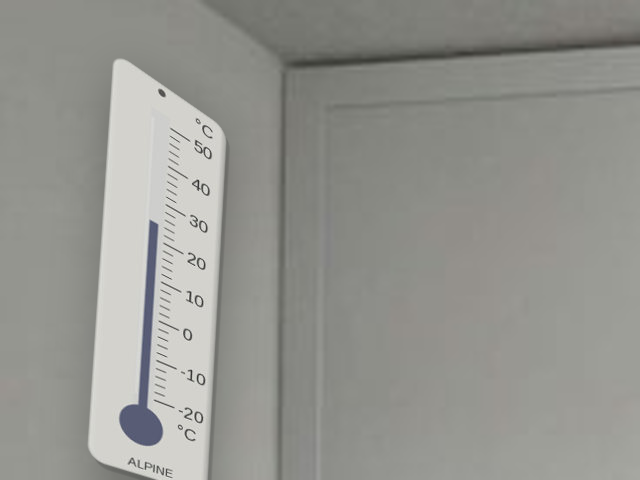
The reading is 24 °C
